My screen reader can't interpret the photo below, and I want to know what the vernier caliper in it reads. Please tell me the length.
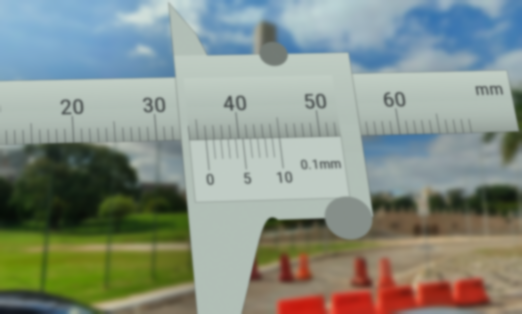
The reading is 36.0 mm
